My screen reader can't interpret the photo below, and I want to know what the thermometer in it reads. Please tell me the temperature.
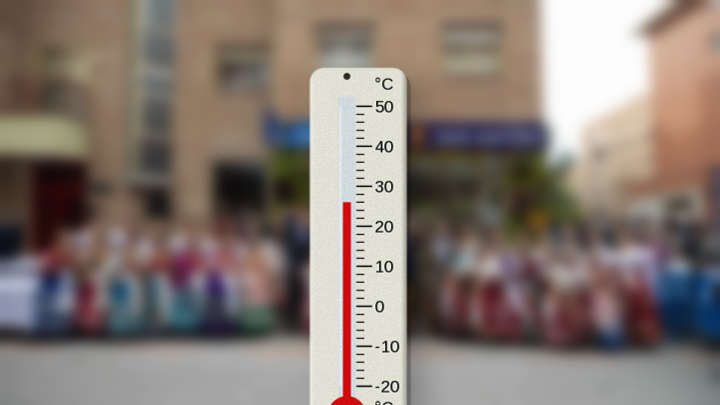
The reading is 26 °C
